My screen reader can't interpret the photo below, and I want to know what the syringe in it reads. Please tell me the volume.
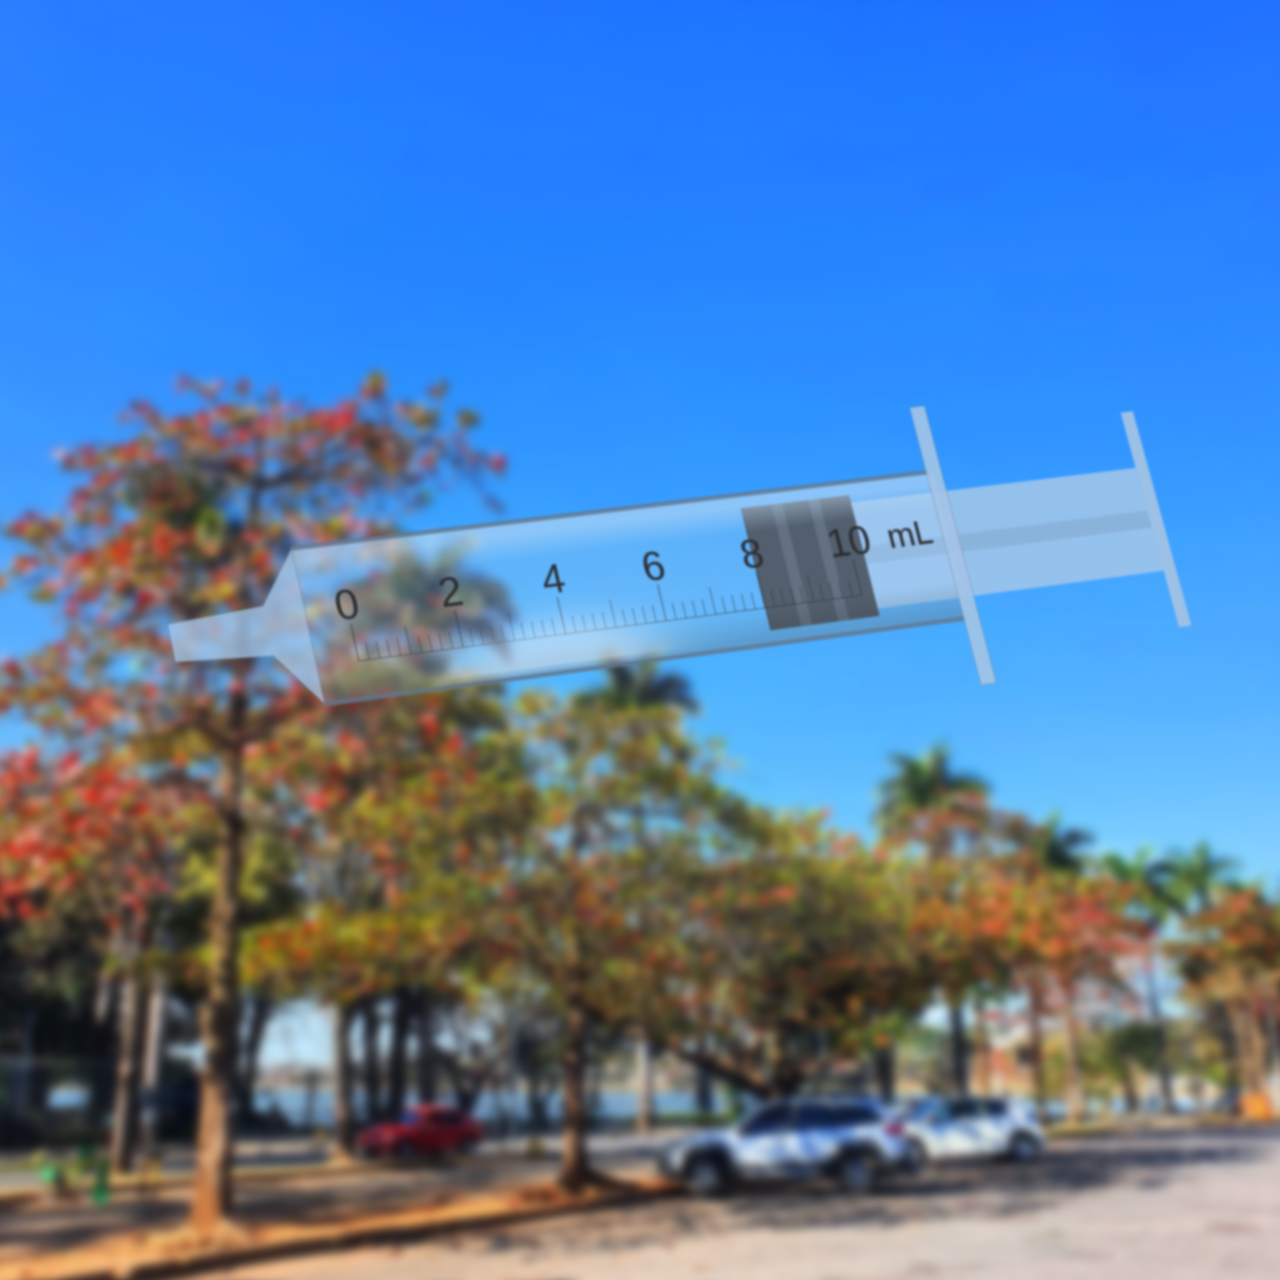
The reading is 8 mL
